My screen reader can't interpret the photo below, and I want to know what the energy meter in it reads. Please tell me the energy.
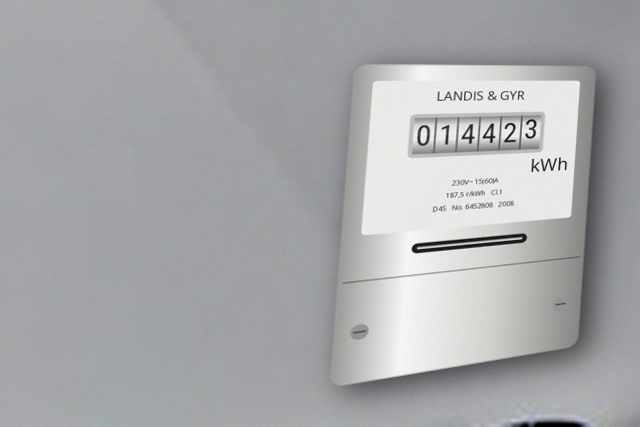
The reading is 14423 kWh
